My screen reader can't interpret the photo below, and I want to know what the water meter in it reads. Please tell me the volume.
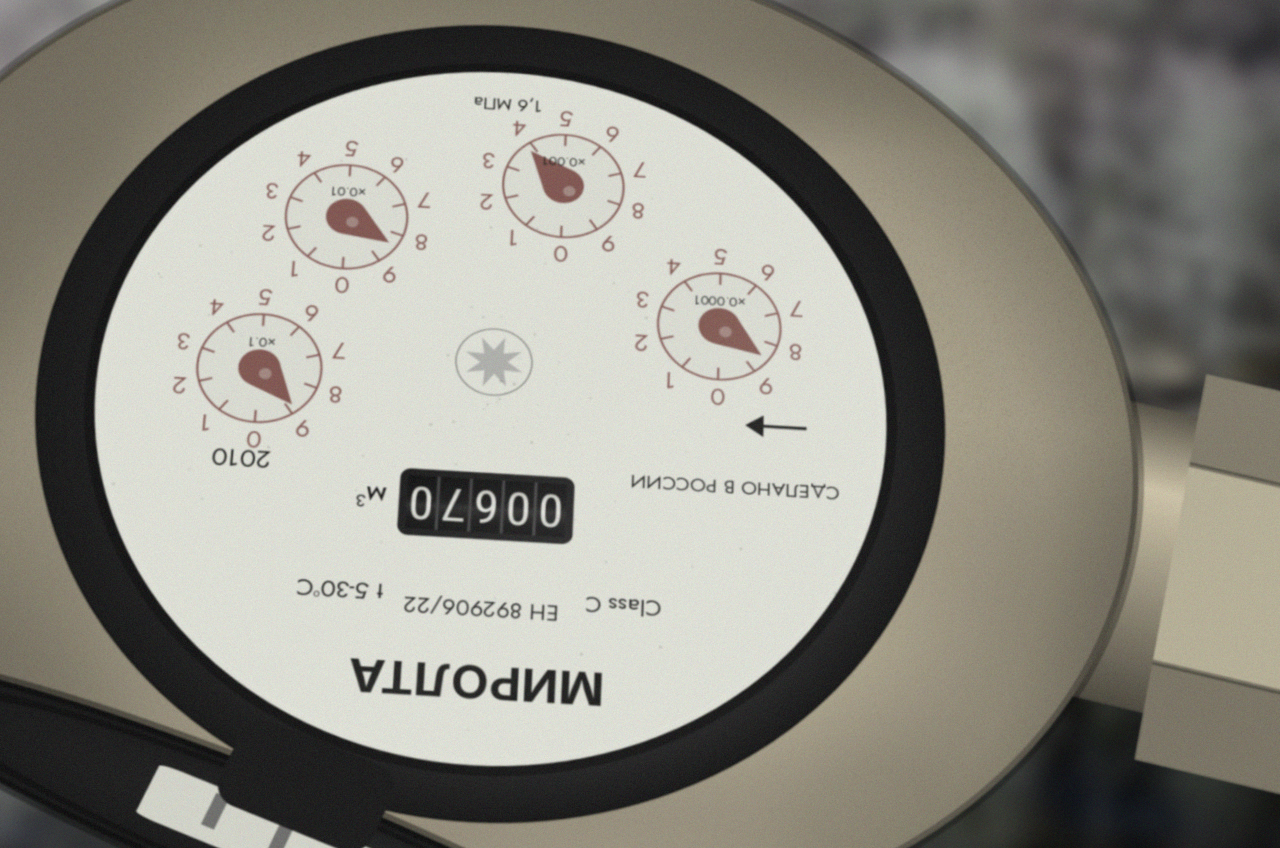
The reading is 670.8838 m³
